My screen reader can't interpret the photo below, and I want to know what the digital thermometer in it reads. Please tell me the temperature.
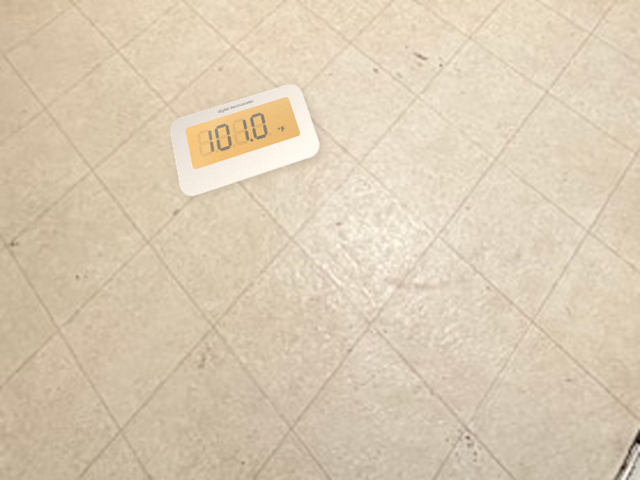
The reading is 101.0 °F
